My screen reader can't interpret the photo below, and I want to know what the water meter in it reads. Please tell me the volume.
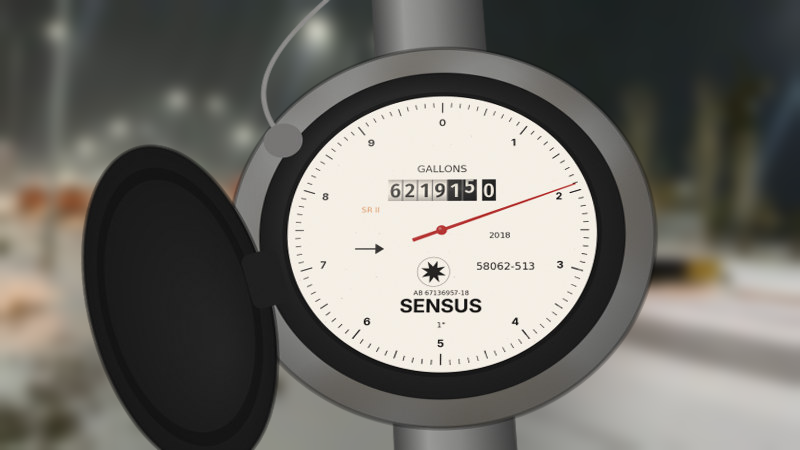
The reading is 6219151.9 gal
